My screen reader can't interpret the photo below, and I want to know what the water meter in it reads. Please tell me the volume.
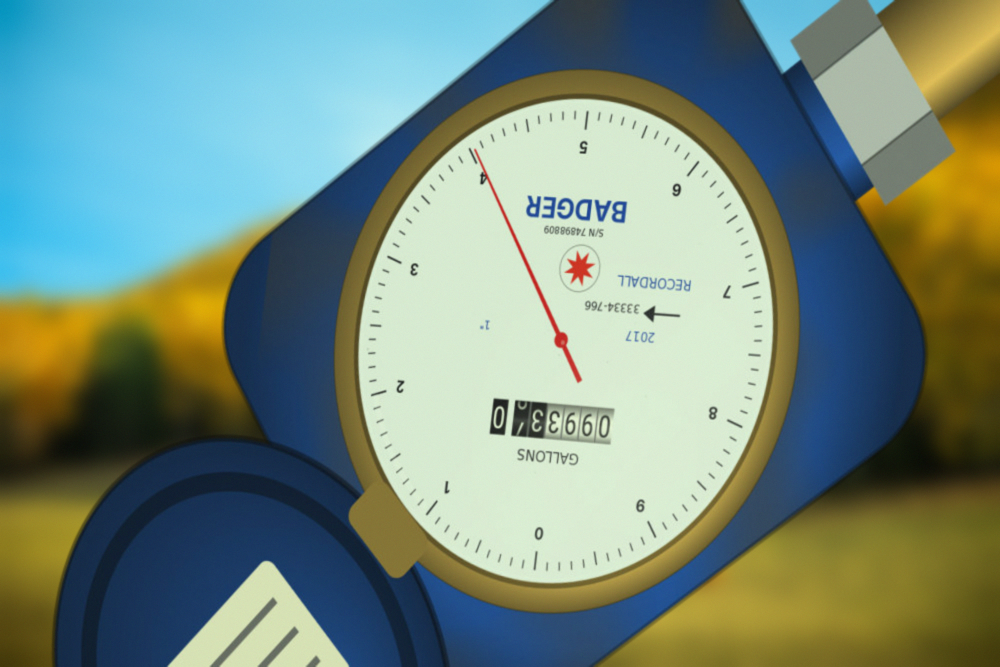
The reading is 993374.0 gal
